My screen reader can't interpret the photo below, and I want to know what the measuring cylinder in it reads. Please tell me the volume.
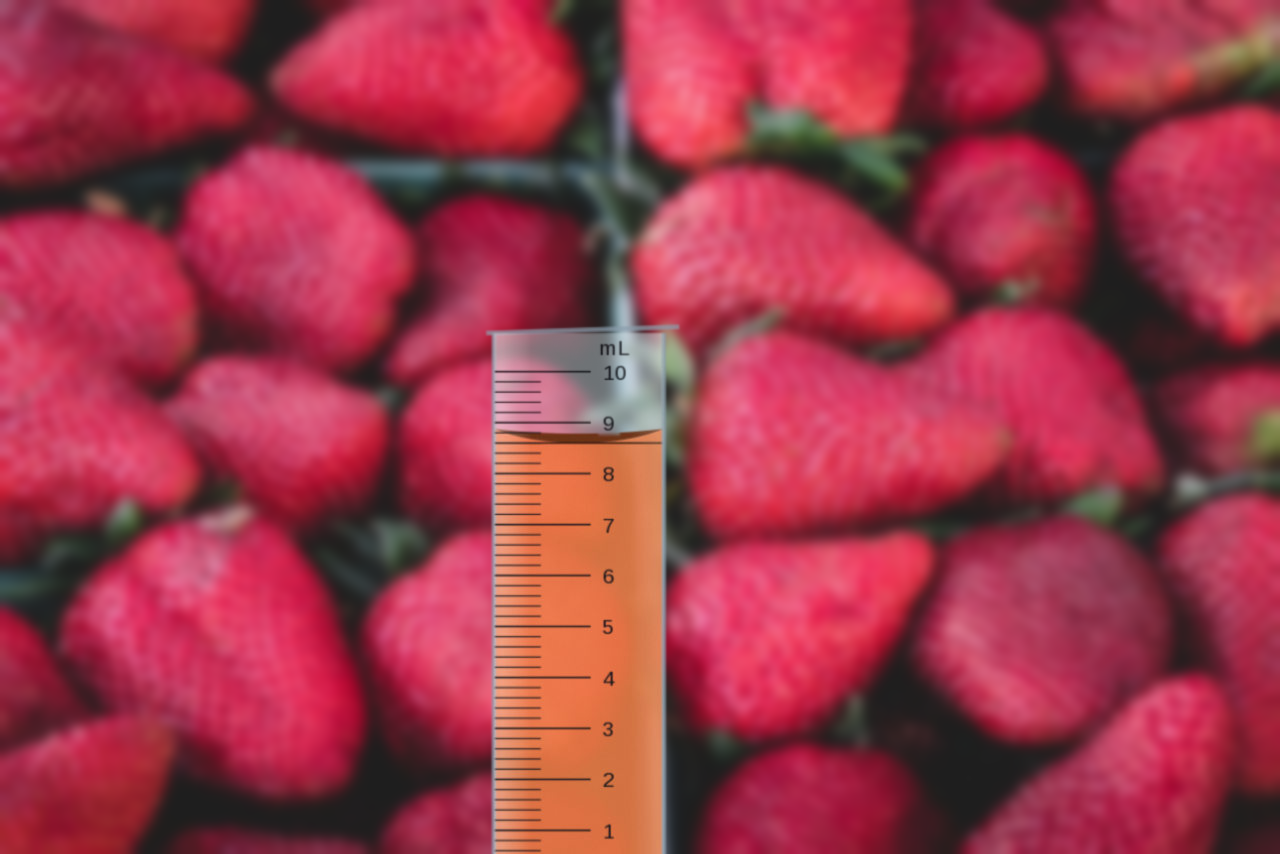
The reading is 8.6 mL
